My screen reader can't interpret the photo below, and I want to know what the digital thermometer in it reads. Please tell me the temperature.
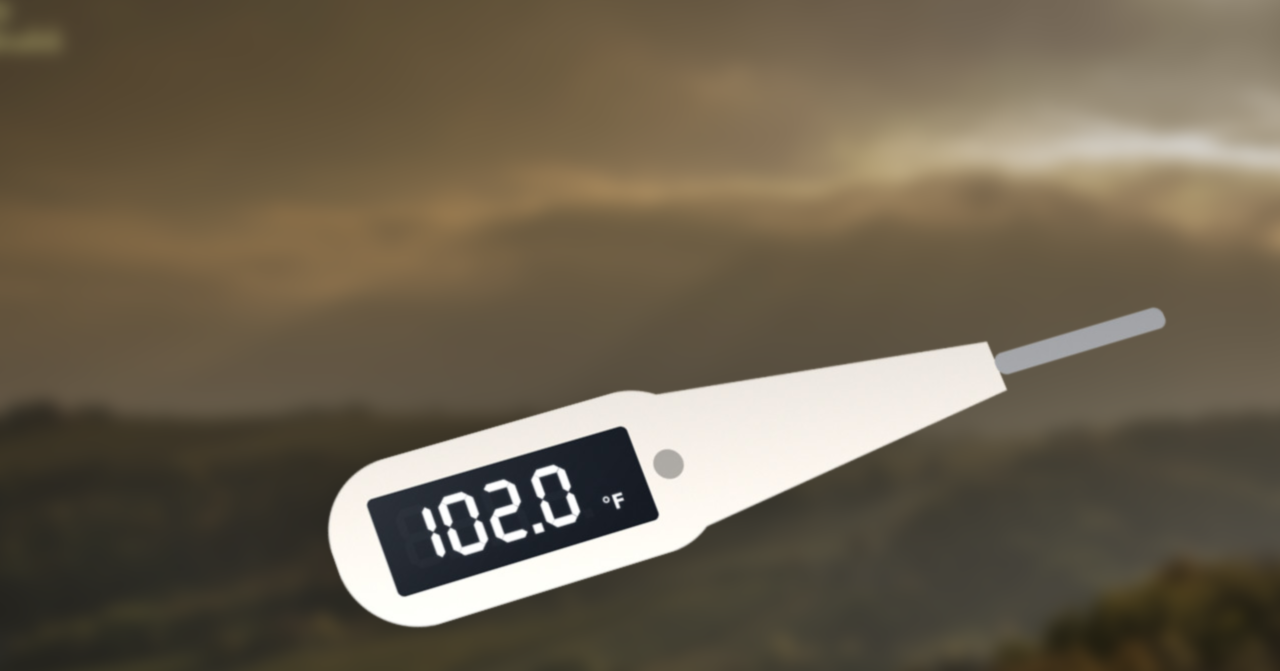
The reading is 102.0 °F
